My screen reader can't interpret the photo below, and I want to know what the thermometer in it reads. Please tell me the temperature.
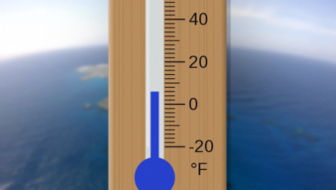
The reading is 6 °F
